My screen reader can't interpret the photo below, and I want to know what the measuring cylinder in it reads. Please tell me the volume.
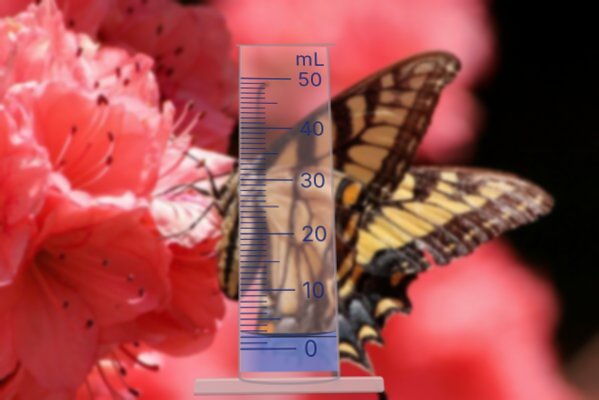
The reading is 2 mL
